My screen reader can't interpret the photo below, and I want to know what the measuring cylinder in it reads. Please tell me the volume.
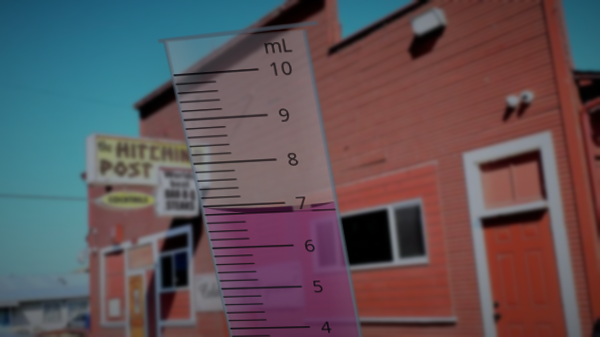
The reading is 6.8 mL
